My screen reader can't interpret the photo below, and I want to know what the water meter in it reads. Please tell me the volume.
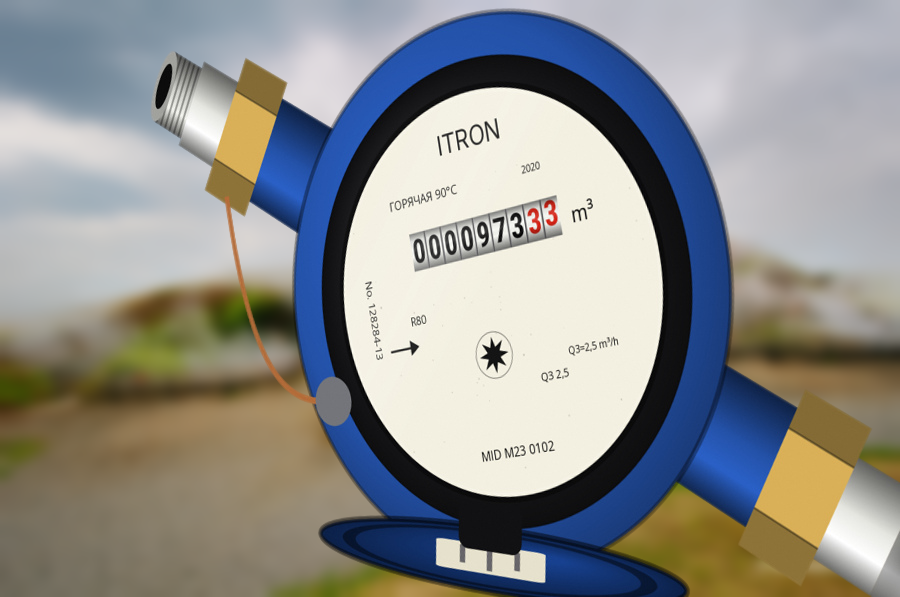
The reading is 973.33 m³
